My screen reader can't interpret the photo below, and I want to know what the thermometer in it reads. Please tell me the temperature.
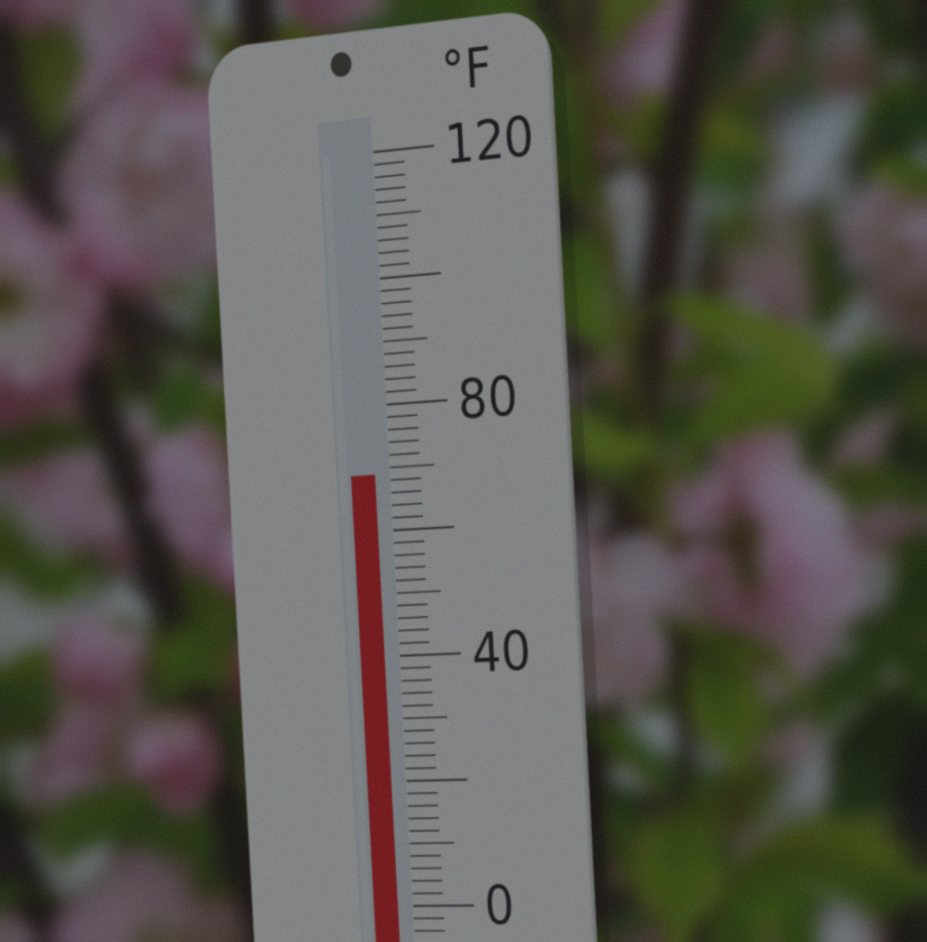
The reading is 69 °F
